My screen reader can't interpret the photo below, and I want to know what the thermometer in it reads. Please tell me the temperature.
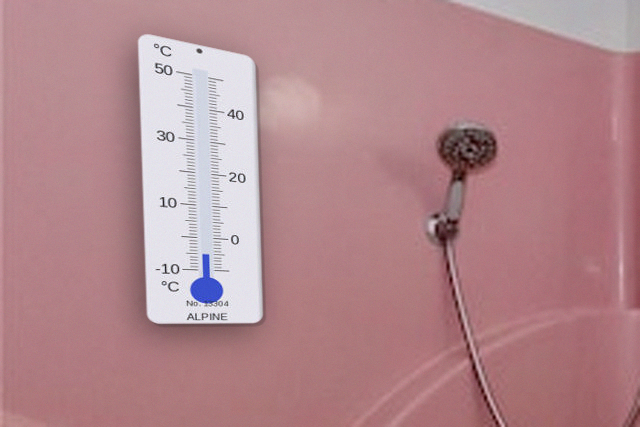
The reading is -5 °C
